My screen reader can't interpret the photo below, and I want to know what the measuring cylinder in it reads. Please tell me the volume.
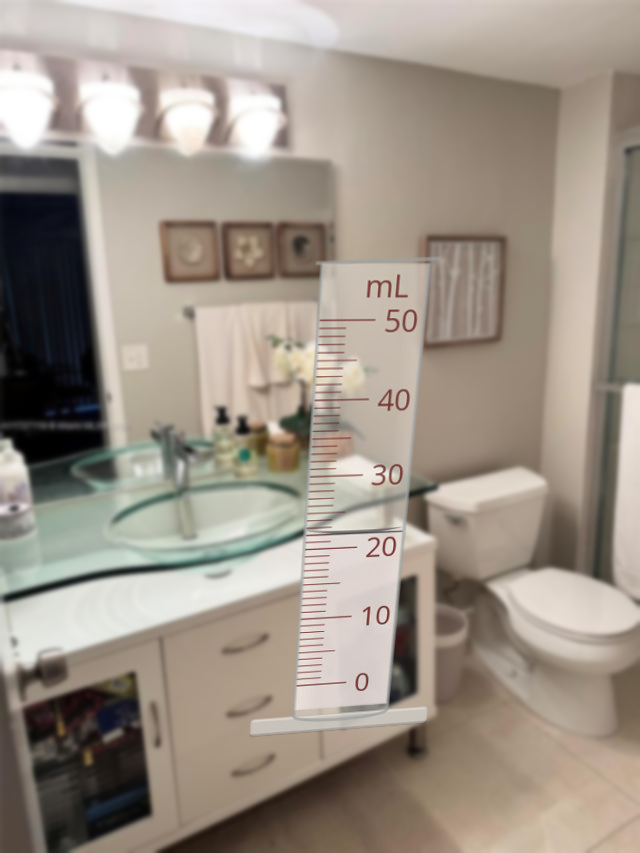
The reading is 22 mL
